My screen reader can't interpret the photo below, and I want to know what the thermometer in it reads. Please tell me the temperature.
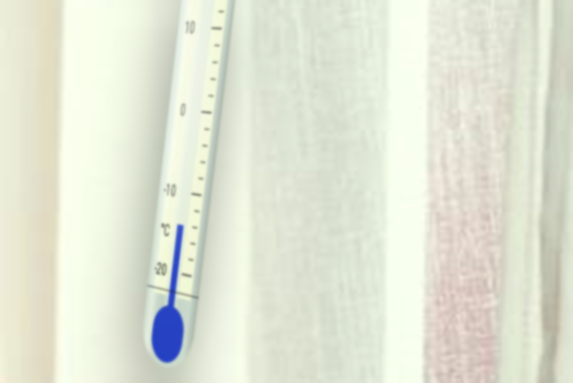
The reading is -14 °C
